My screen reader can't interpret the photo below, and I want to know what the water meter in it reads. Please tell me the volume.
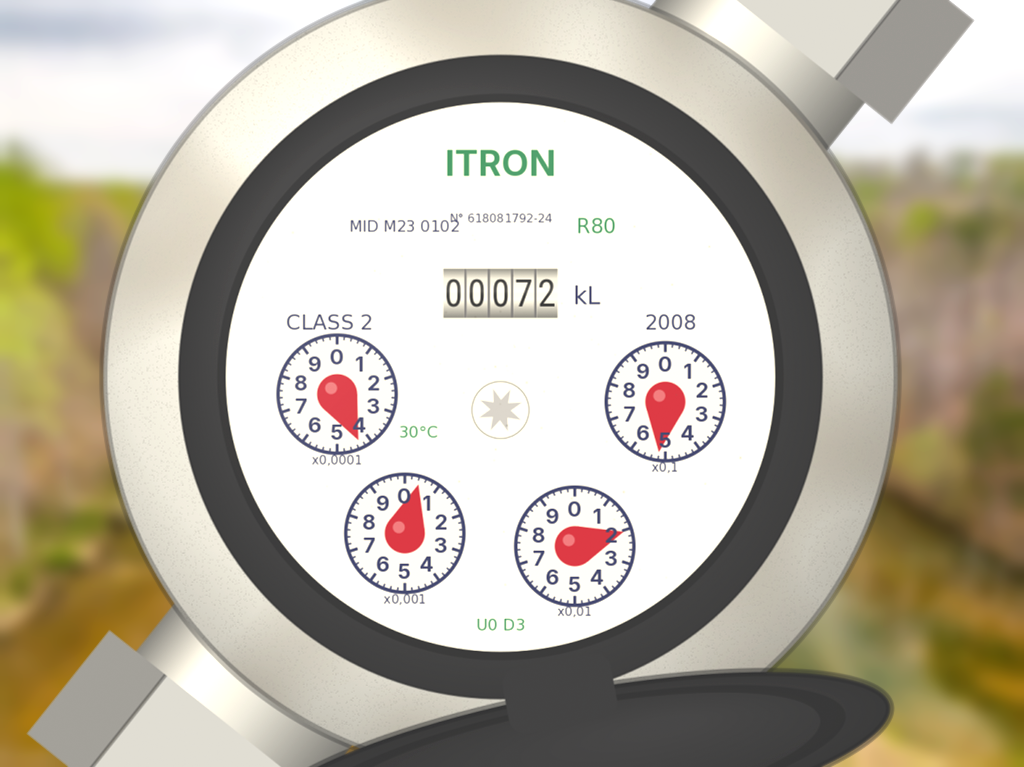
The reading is 72.5204 kL
